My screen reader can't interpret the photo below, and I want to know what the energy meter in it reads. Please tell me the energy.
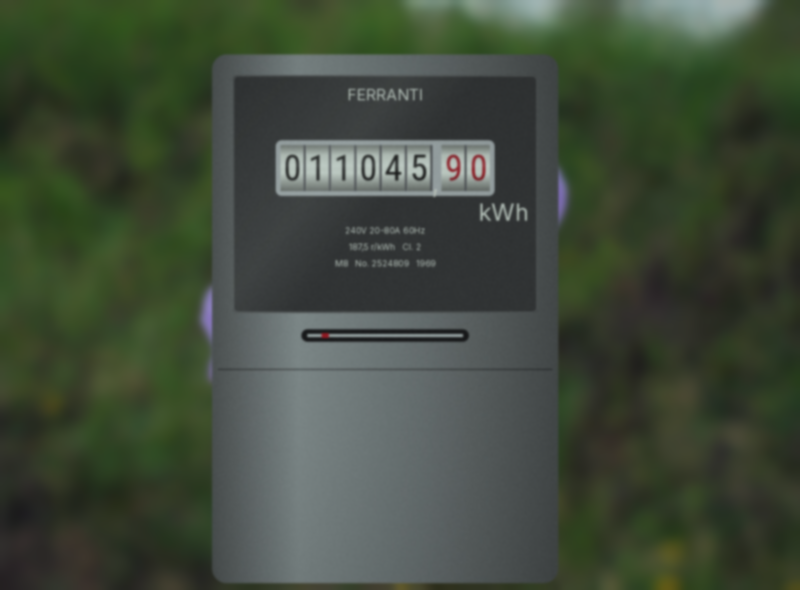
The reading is 11045.90 kWh
